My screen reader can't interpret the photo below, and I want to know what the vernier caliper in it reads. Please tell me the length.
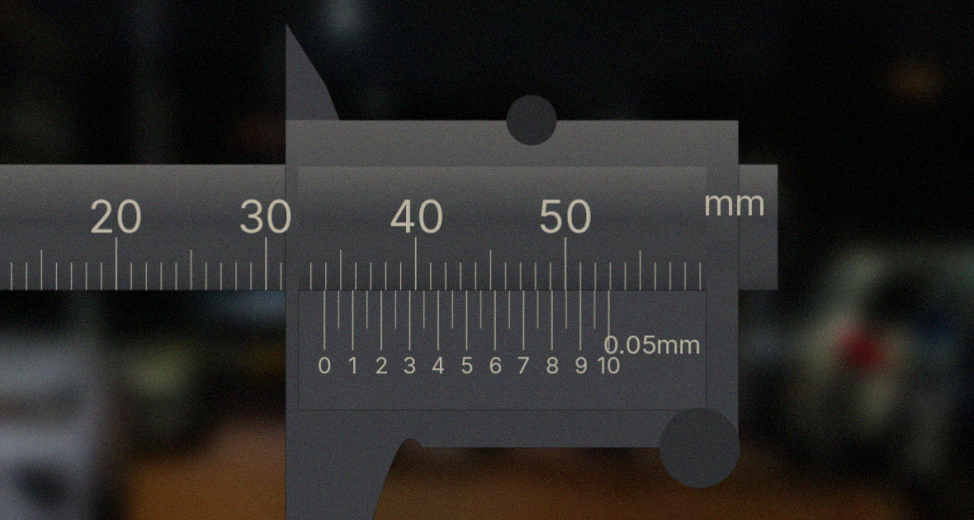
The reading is 33.9 mm
